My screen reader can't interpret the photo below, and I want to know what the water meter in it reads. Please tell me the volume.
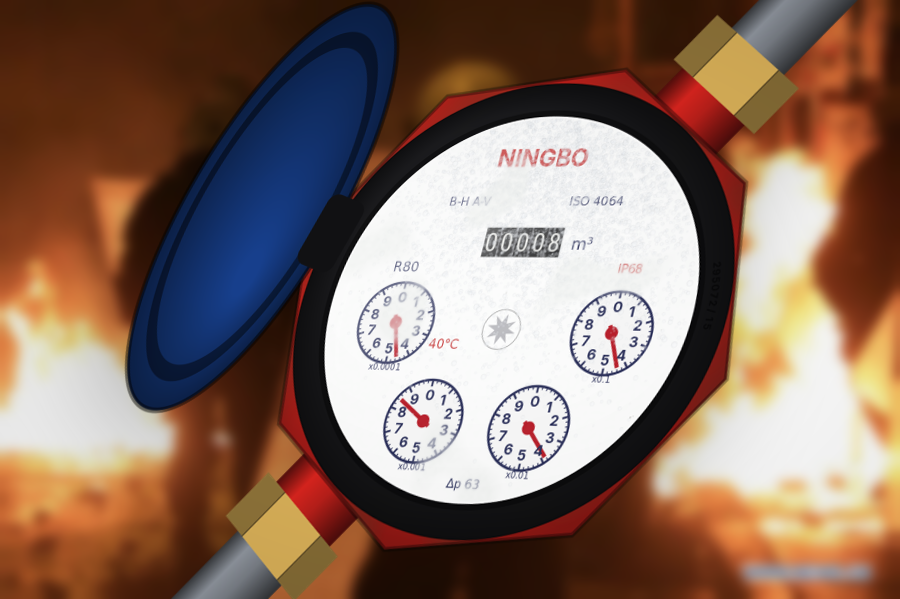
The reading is 8.4384 m³
